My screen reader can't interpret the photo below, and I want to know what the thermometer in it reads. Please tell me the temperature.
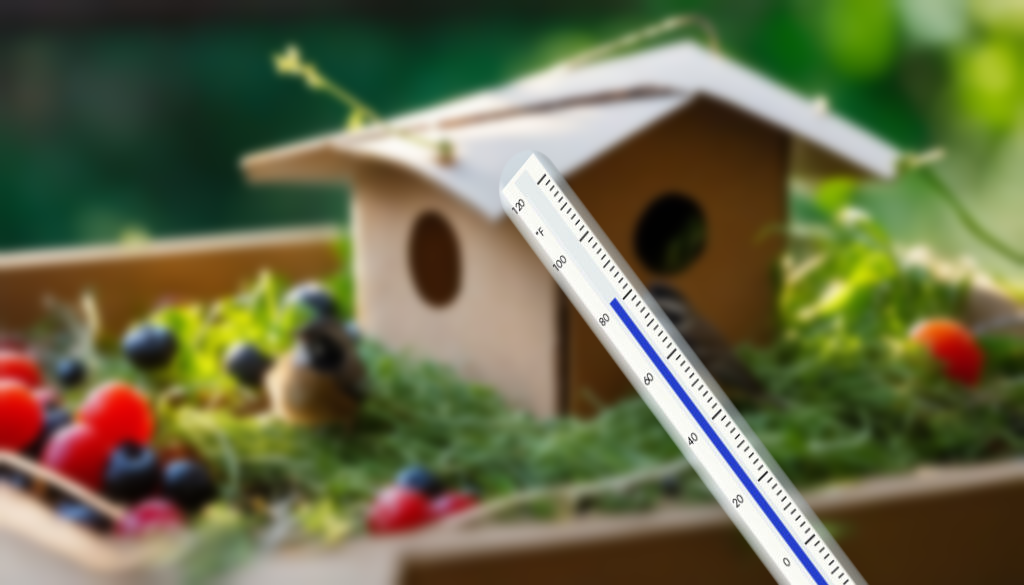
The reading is 82 °F
